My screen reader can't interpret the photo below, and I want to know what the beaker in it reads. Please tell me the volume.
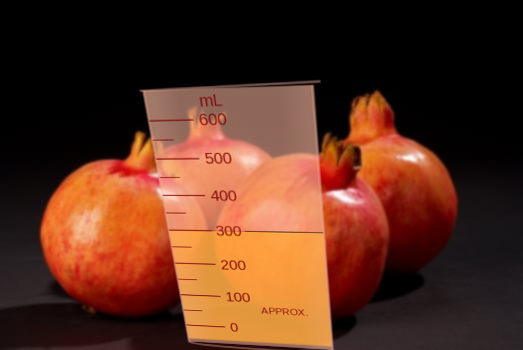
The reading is 300 mL
